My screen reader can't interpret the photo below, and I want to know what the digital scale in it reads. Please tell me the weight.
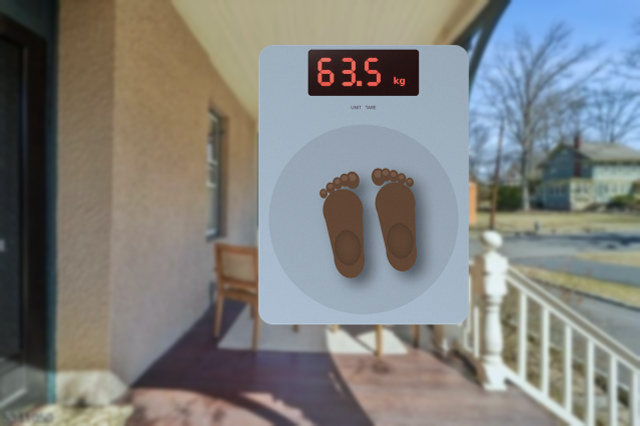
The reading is 63.5 kg
